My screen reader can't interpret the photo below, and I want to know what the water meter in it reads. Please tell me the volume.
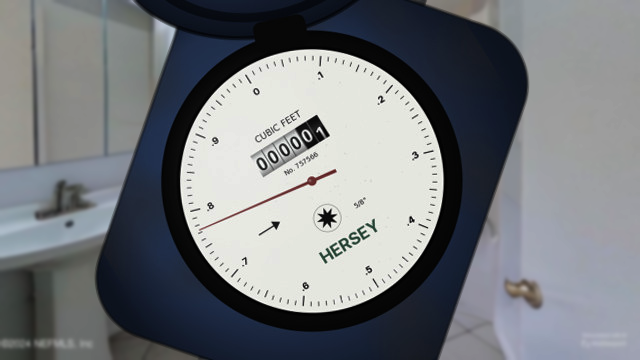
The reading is 0.77 ft³
